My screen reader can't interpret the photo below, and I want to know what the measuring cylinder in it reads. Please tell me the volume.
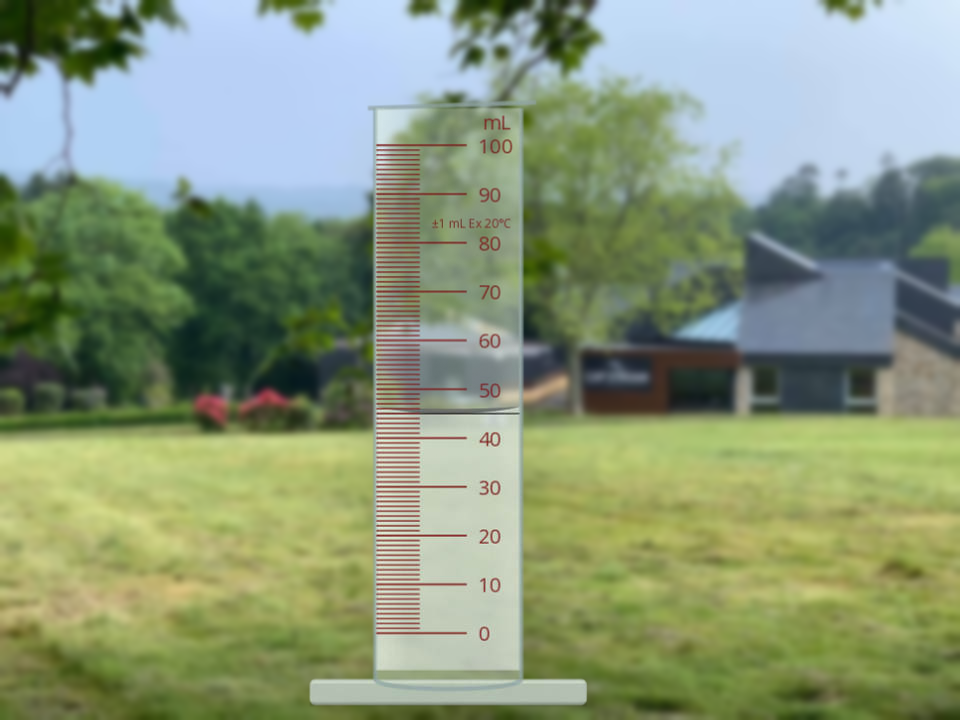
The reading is 45 mL
